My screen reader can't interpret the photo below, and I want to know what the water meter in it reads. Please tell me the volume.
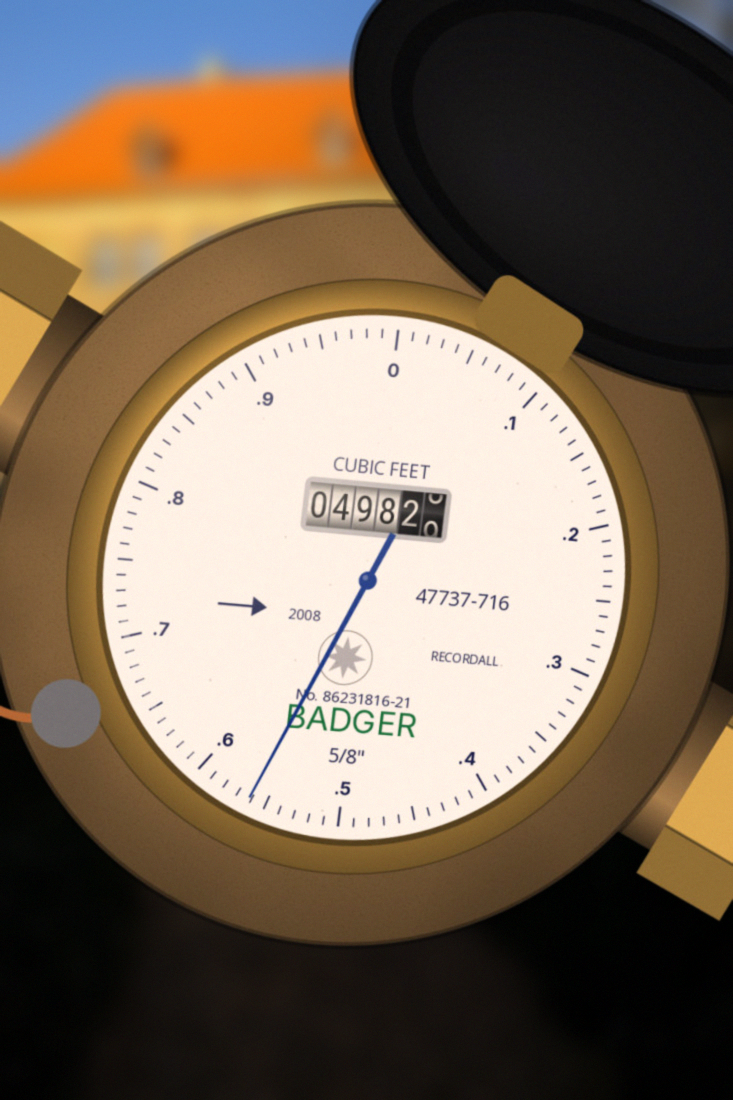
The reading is 49828.56 ft³
